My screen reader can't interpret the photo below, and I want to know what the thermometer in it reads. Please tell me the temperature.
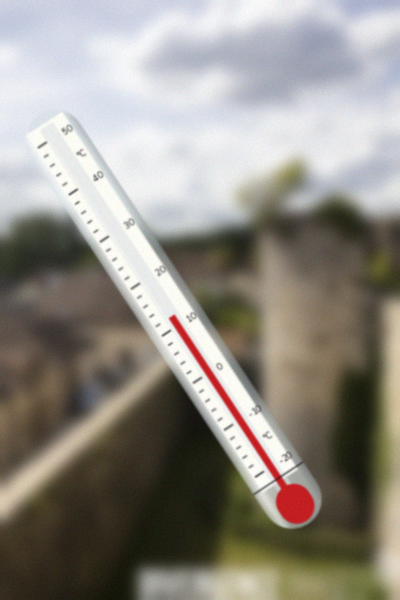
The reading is 12 °C
